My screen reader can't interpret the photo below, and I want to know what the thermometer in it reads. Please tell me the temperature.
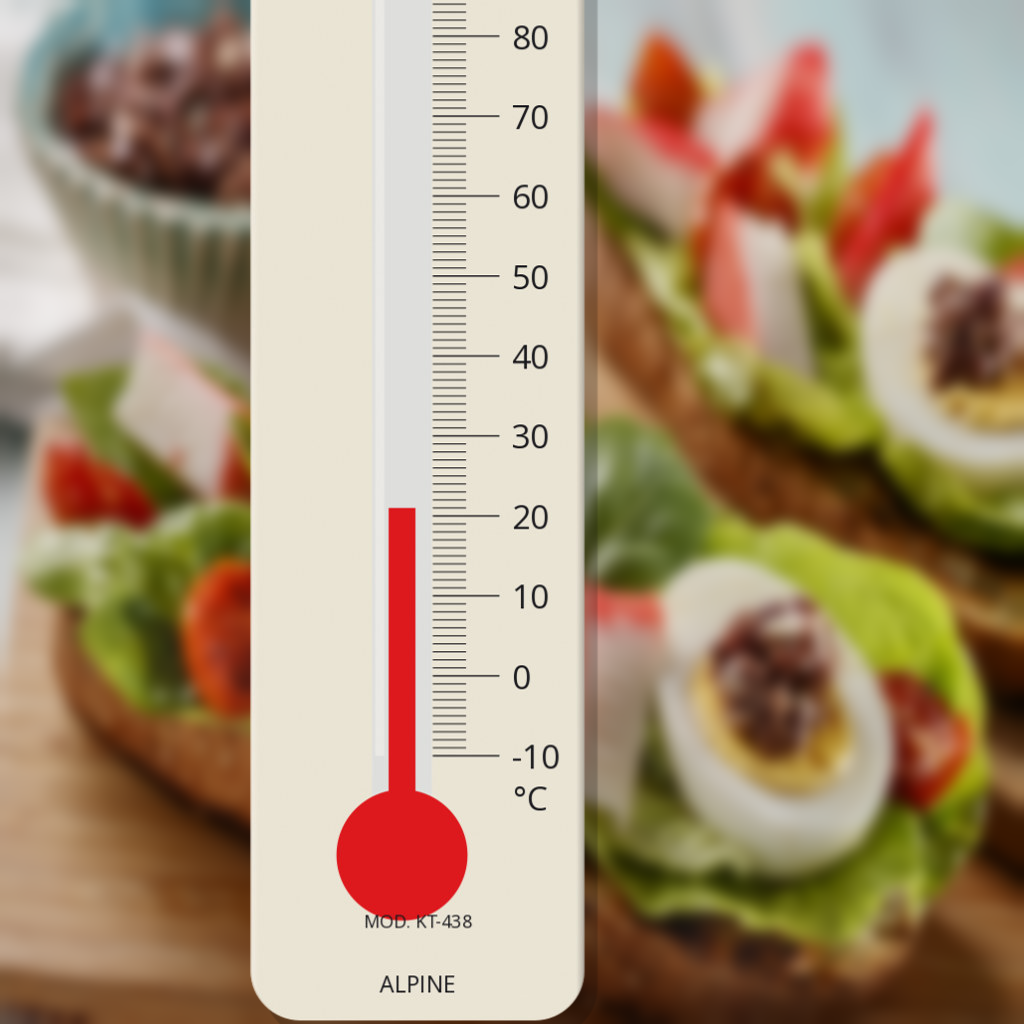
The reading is 21 °C
